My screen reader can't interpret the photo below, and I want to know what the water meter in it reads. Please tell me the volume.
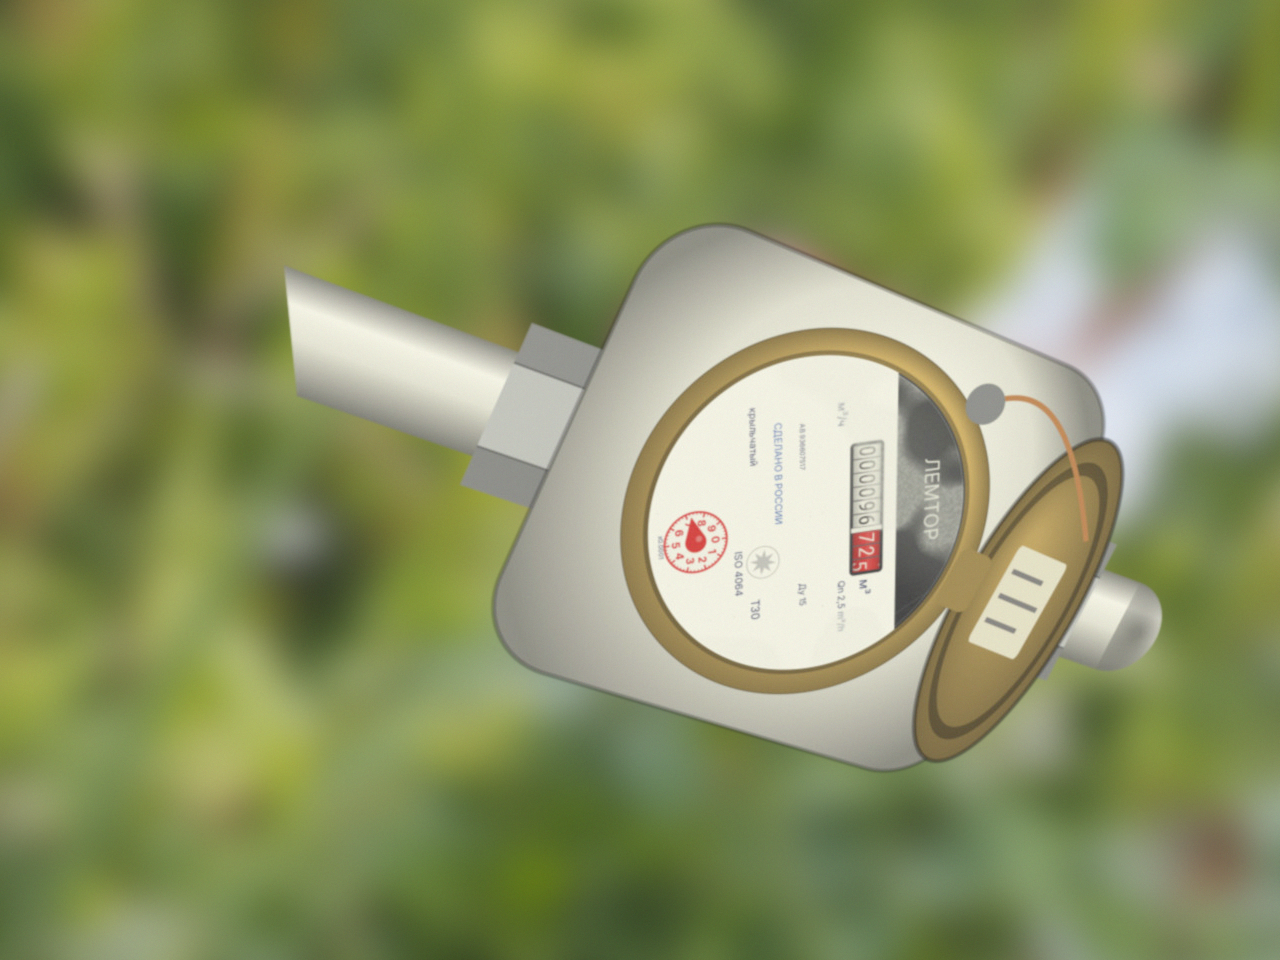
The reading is 96.7247 m³
